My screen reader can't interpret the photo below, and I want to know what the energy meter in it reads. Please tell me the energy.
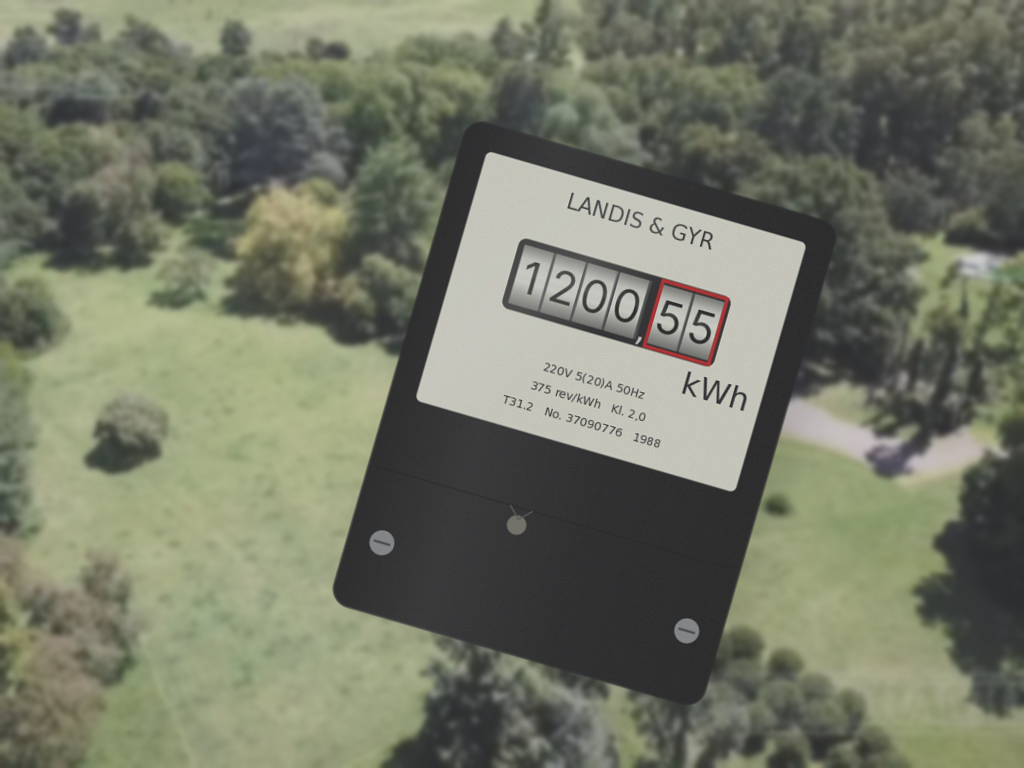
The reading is 1200.55 kWh
